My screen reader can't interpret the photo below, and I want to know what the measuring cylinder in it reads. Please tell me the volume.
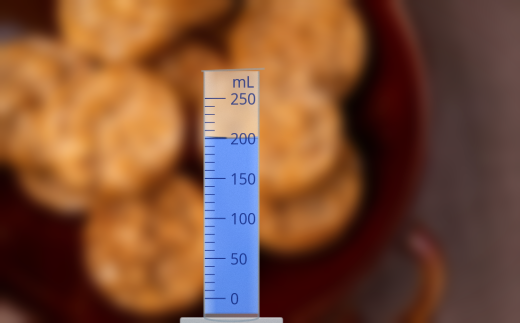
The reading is 200 mL
